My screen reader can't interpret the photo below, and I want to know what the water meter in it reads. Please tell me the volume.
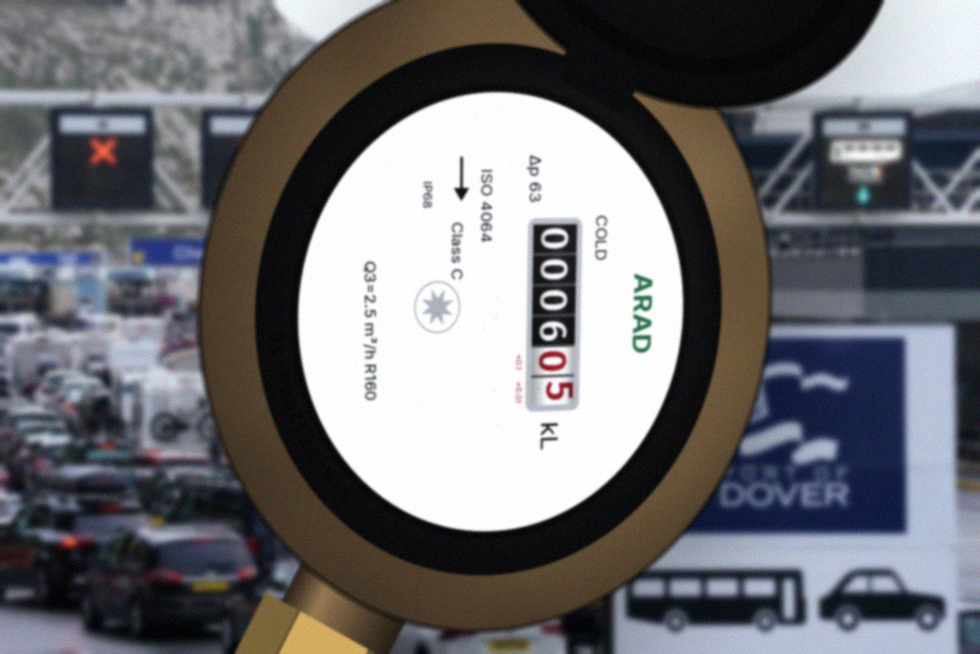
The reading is 6.05 kL
